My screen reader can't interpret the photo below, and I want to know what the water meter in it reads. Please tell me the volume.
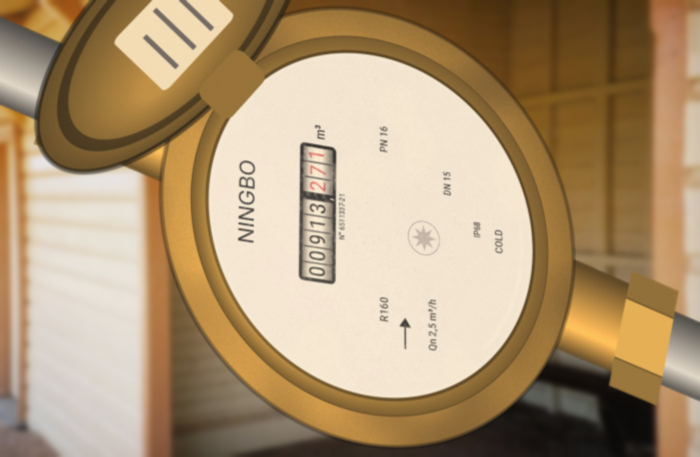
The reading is 913.271 m³
